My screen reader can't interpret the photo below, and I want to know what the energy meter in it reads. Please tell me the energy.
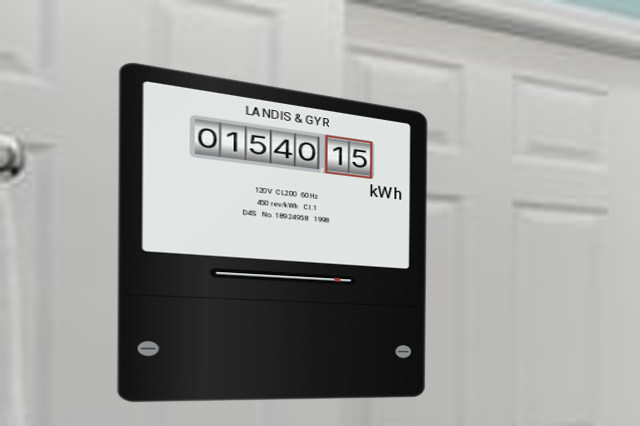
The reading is 1540.15 kWh
